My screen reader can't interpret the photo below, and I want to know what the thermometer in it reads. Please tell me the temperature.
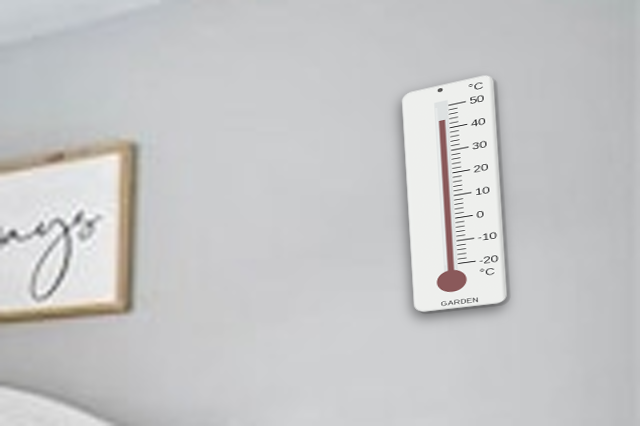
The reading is 44 °C
